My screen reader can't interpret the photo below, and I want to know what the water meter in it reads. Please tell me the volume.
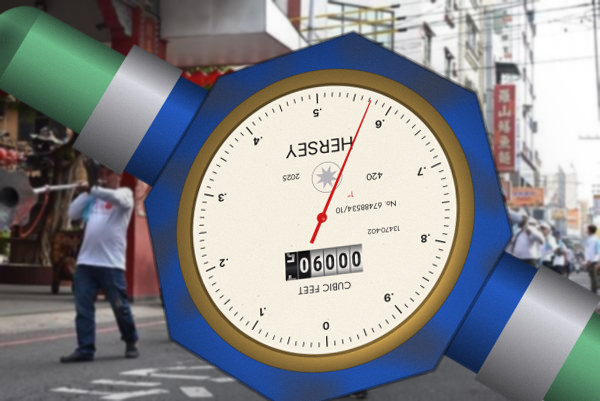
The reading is 904.57 ft³
